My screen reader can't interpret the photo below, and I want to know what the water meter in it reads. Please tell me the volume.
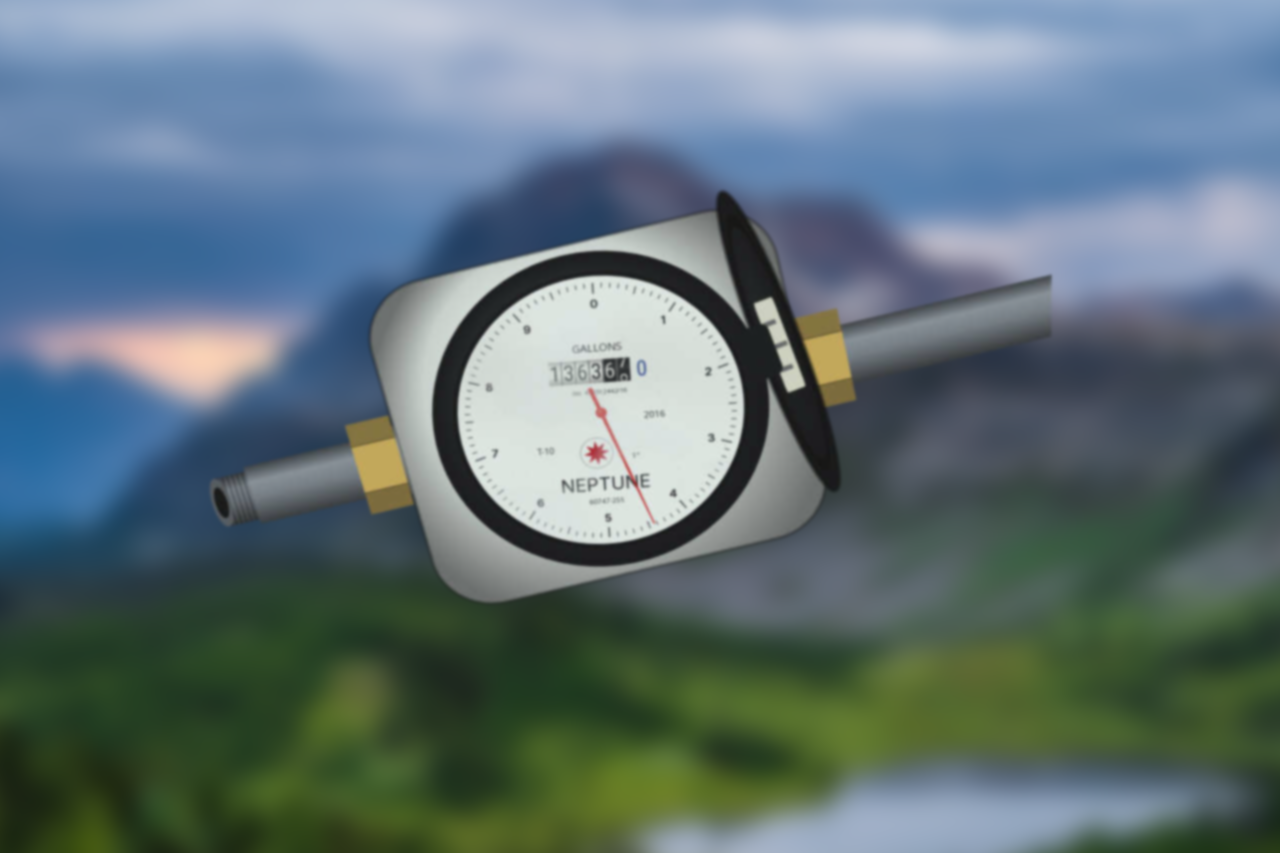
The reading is 1363674.4 gal
